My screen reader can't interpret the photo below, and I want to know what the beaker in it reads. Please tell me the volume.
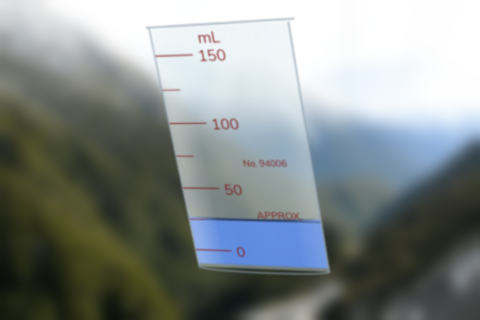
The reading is 25 mL
